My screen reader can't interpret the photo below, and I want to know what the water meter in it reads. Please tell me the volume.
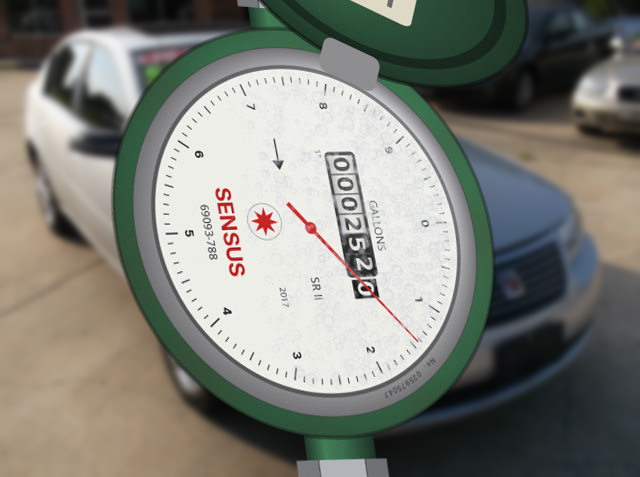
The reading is 2521.4 gal
